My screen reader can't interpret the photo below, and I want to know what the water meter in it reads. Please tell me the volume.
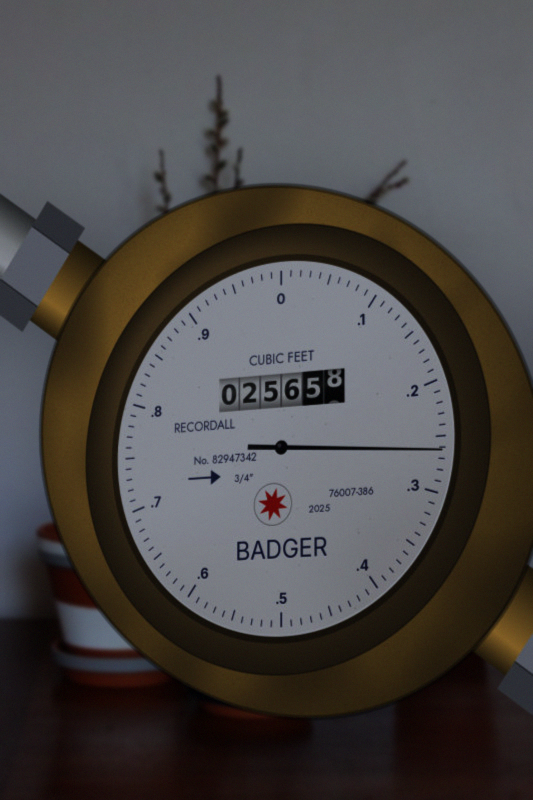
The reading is 25658.26 ft³
